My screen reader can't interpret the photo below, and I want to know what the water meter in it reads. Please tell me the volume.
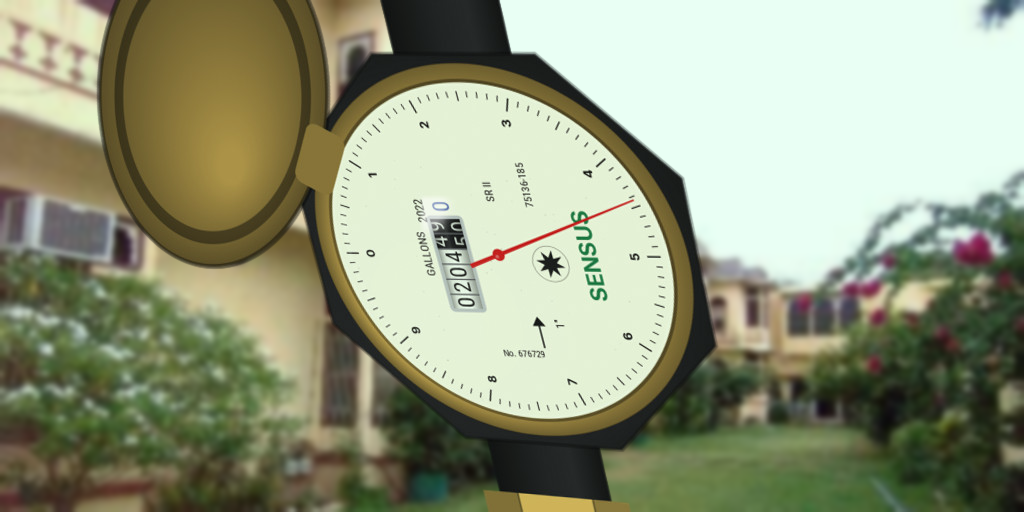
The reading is 204494.4 gal
